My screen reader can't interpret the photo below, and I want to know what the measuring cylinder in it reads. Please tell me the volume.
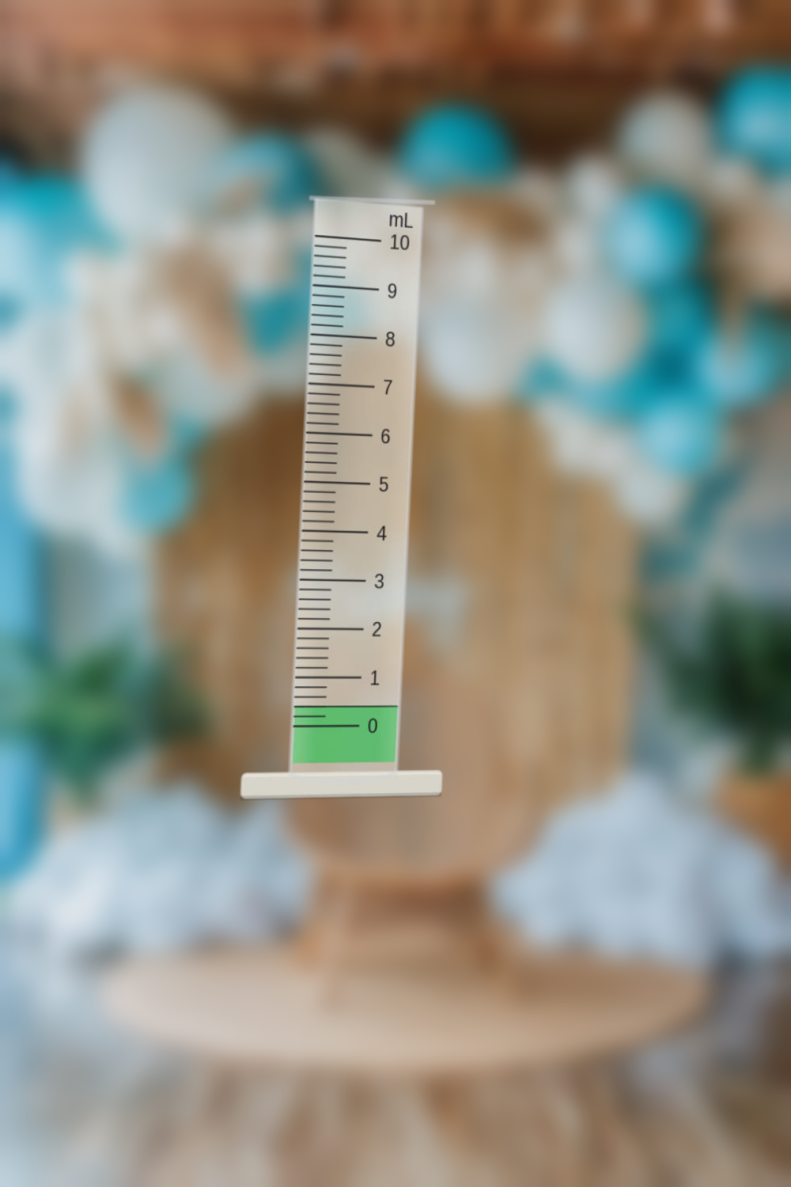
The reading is 0.4 mL
